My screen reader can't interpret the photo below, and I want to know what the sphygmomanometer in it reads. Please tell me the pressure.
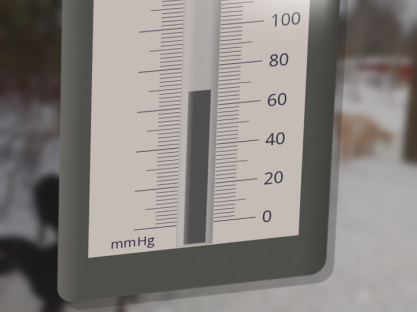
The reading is 68 mmHg
